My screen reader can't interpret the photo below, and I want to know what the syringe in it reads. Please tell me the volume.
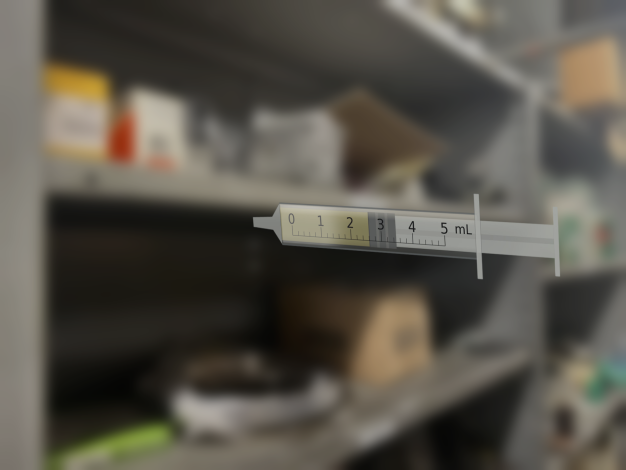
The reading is 2.6 mL
